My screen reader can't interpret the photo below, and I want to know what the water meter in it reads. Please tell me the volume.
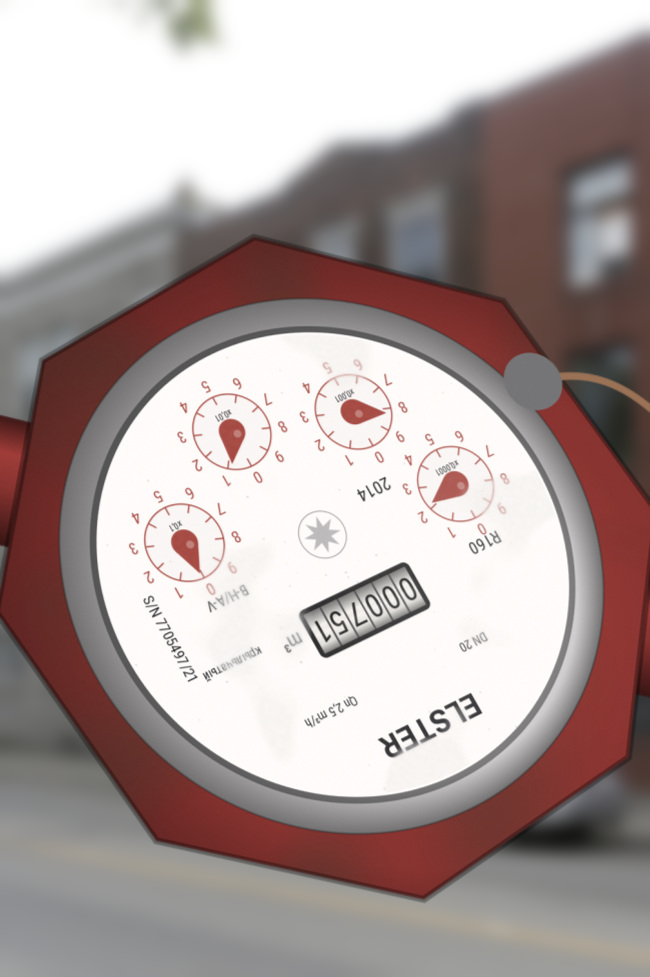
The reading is 751.0082 m³
